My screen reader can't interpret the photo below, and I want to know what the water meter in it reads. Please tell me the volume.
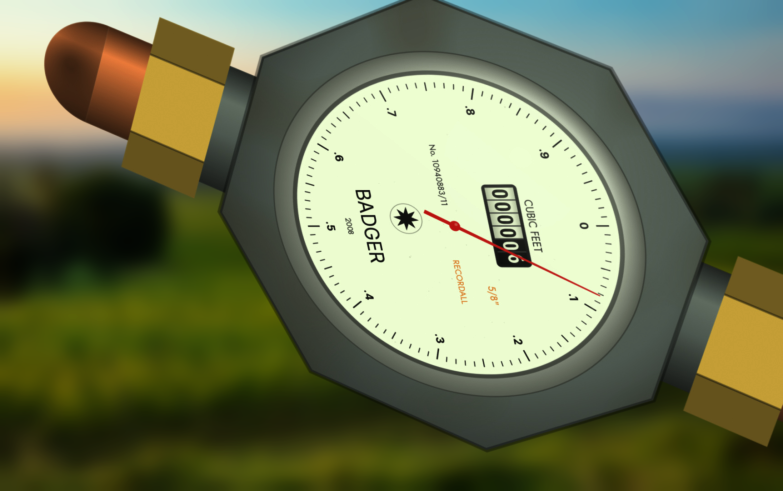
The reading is 6.08 ft³
